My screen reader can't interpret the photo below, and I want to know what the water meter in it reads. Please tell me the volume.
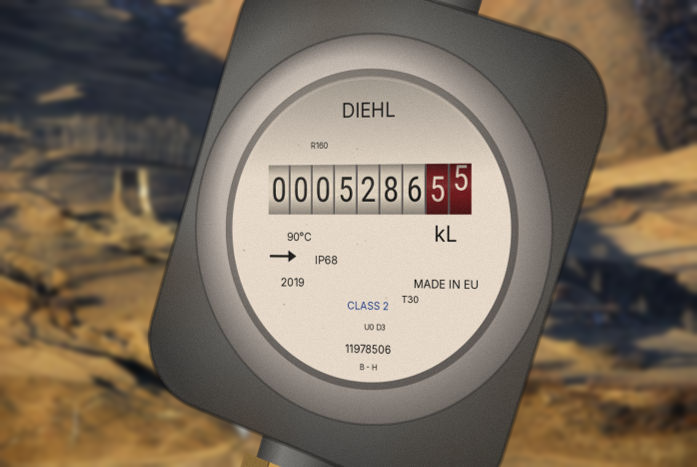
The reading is 5286.55 kL
